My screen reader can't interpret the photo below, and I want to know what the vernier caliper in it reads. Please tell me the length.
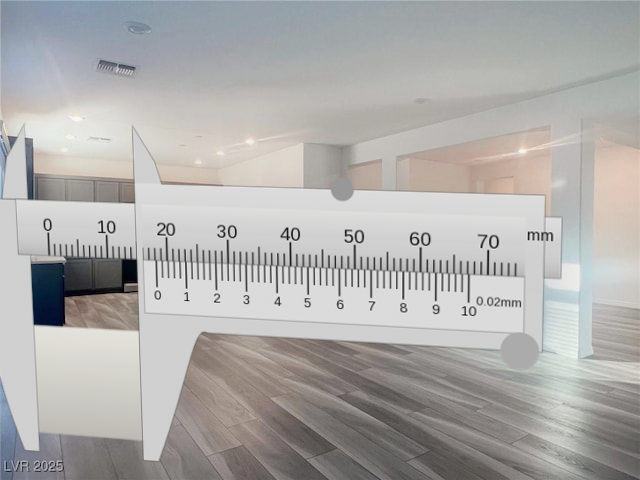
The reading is 18.2 mm
